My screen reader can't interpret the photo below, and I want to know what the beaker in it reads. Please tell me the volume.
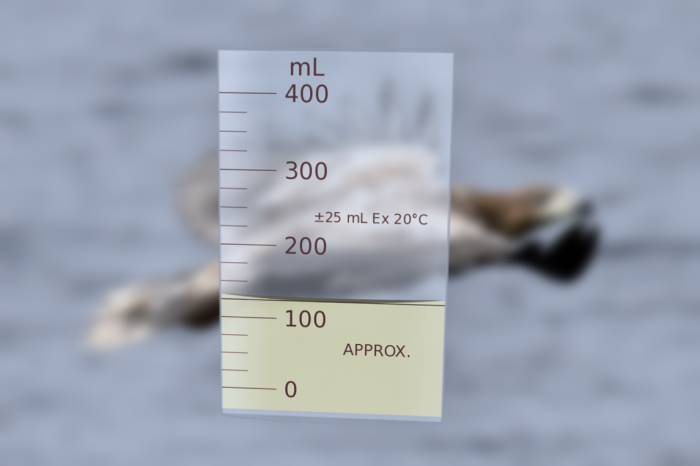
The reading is 125 mL
